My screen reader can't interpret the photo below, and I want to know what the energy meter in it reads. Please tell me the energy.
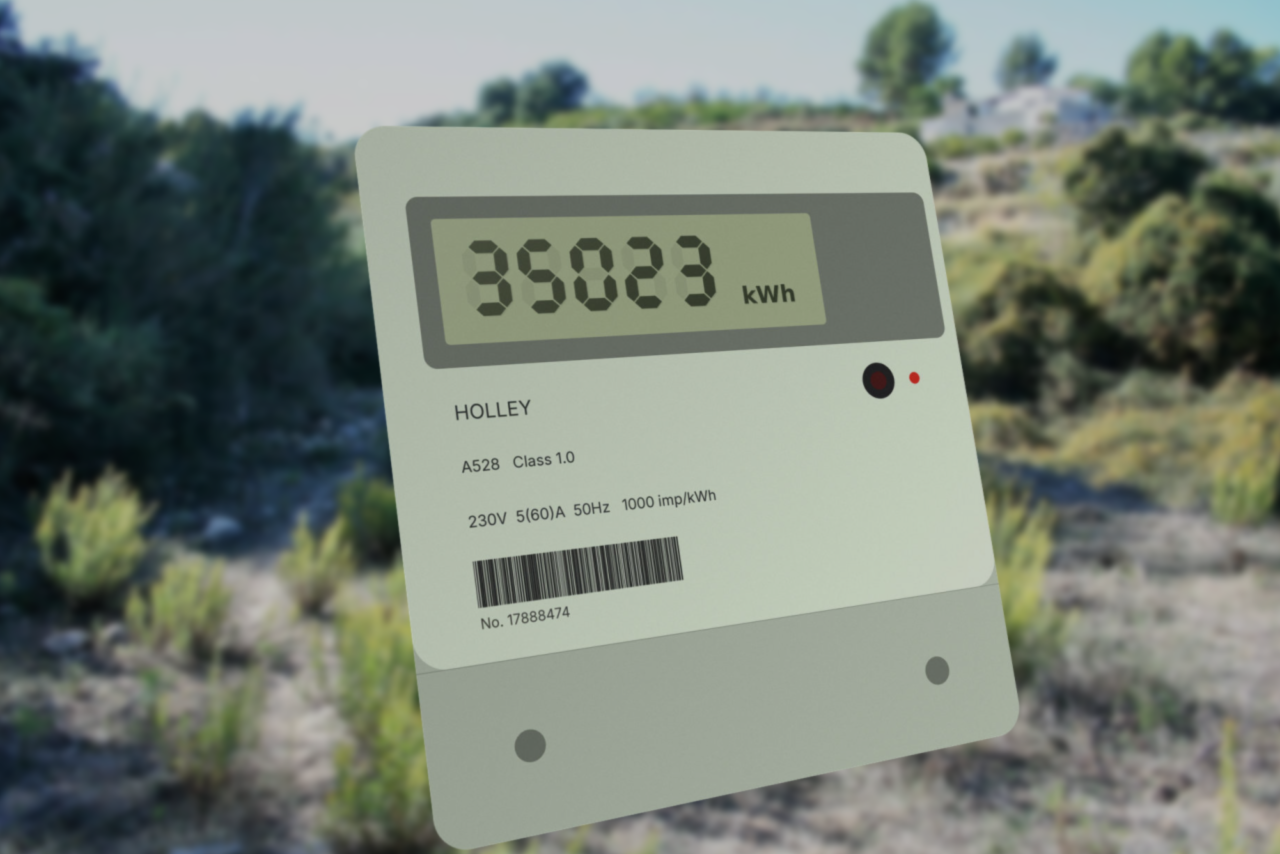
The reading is 35023 kWh
